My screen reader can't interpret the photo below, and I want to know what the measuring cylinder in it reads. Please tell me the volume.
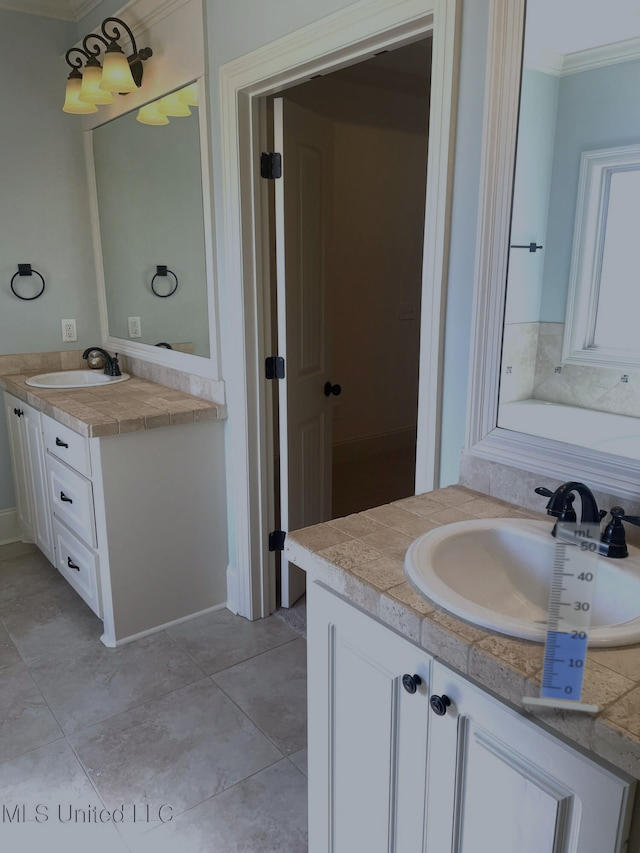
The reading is 20 mL
